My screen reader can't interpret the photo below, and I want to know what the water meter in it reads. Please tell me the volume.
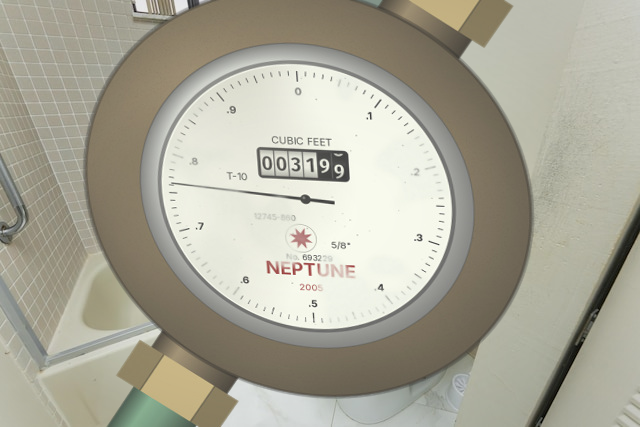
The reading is 3198.76 ft³
